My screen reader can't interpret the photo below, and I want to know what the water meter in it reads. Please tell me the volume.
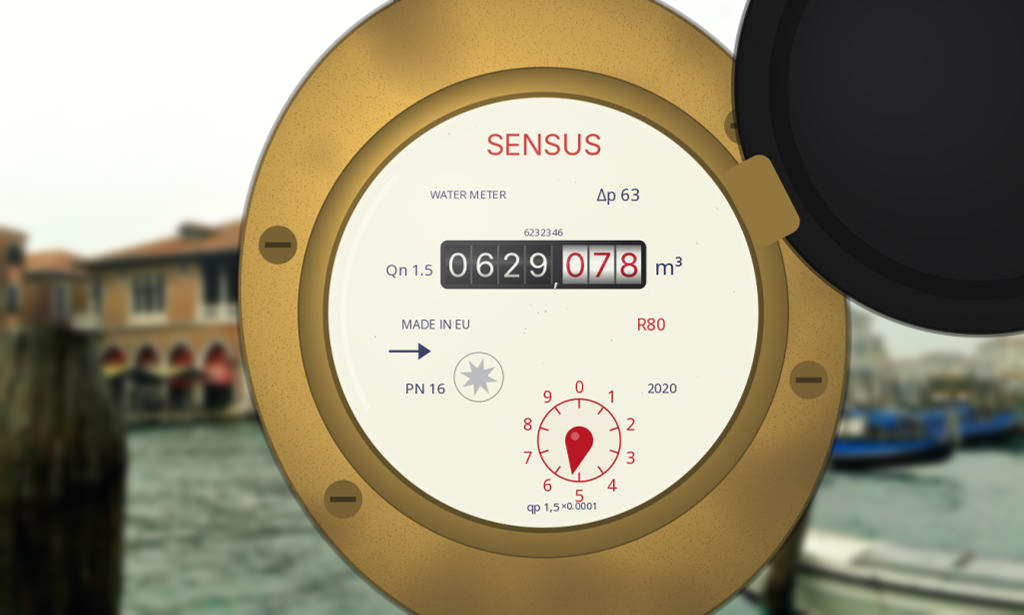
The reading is 629.0785 m³
